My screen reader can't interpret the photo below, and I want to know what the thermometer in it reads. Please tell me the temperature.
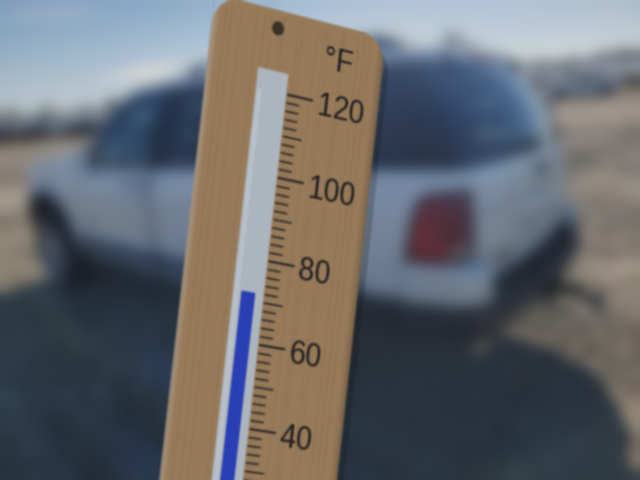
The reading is 72 °F
